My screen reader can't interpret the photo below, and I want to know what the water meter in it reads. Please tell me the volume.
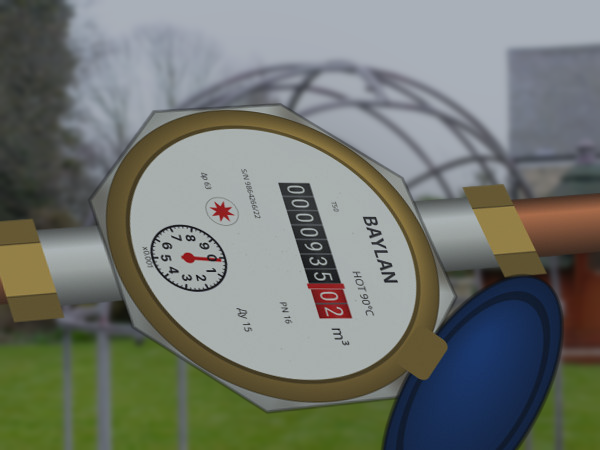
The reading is 935.020 m³
